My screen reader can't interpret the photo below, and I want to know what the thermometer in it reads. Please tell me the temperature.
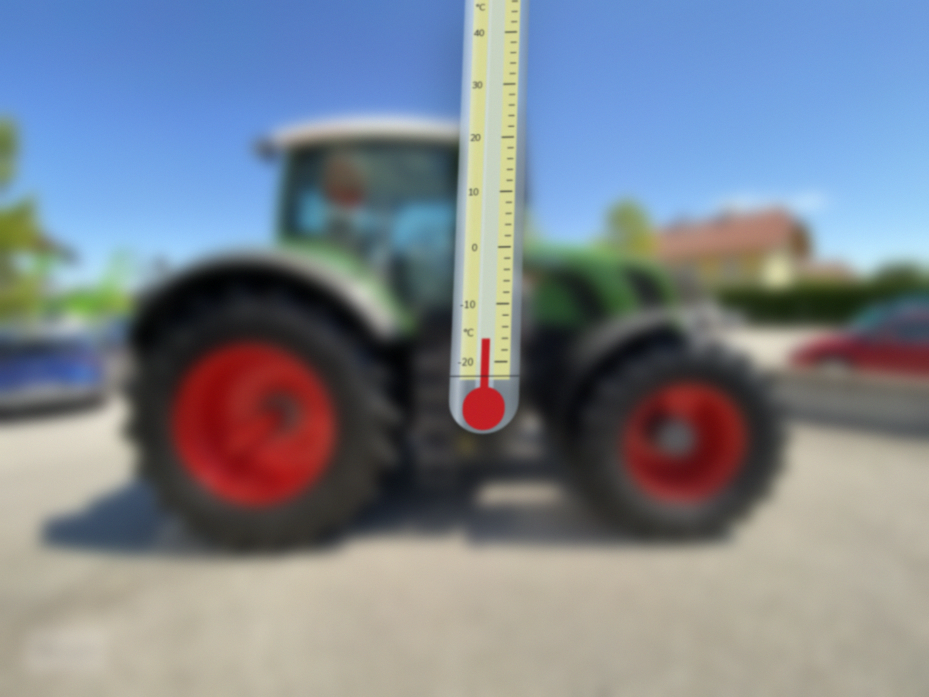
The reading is -16 °C
